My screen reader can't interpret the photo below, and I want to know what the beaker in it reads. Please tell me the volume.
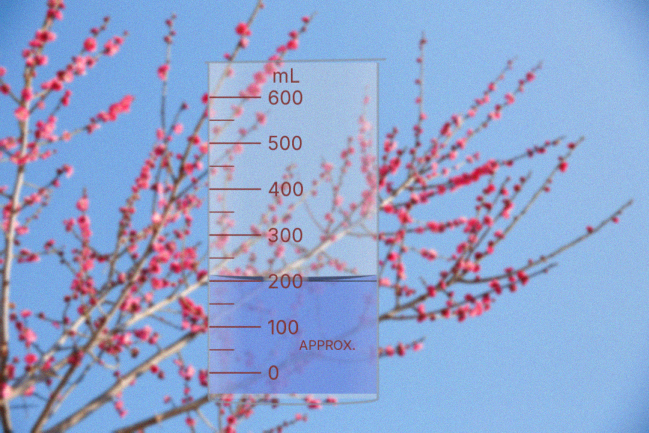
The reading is 200 mL
